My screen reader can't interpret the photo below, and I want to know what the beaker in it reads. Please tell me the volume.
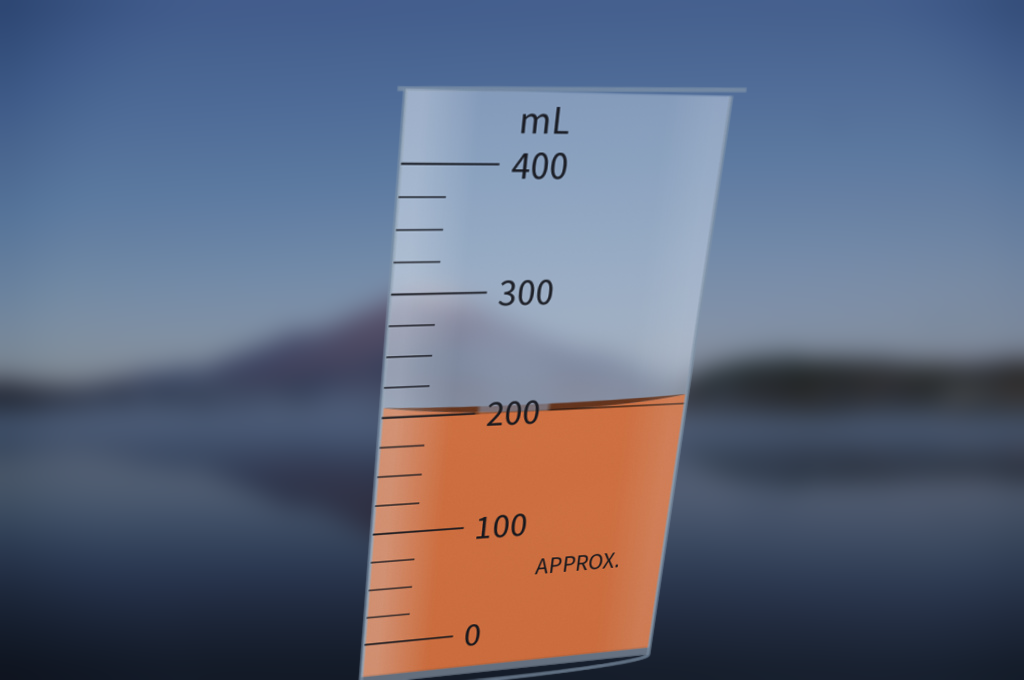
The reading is 200 mL
